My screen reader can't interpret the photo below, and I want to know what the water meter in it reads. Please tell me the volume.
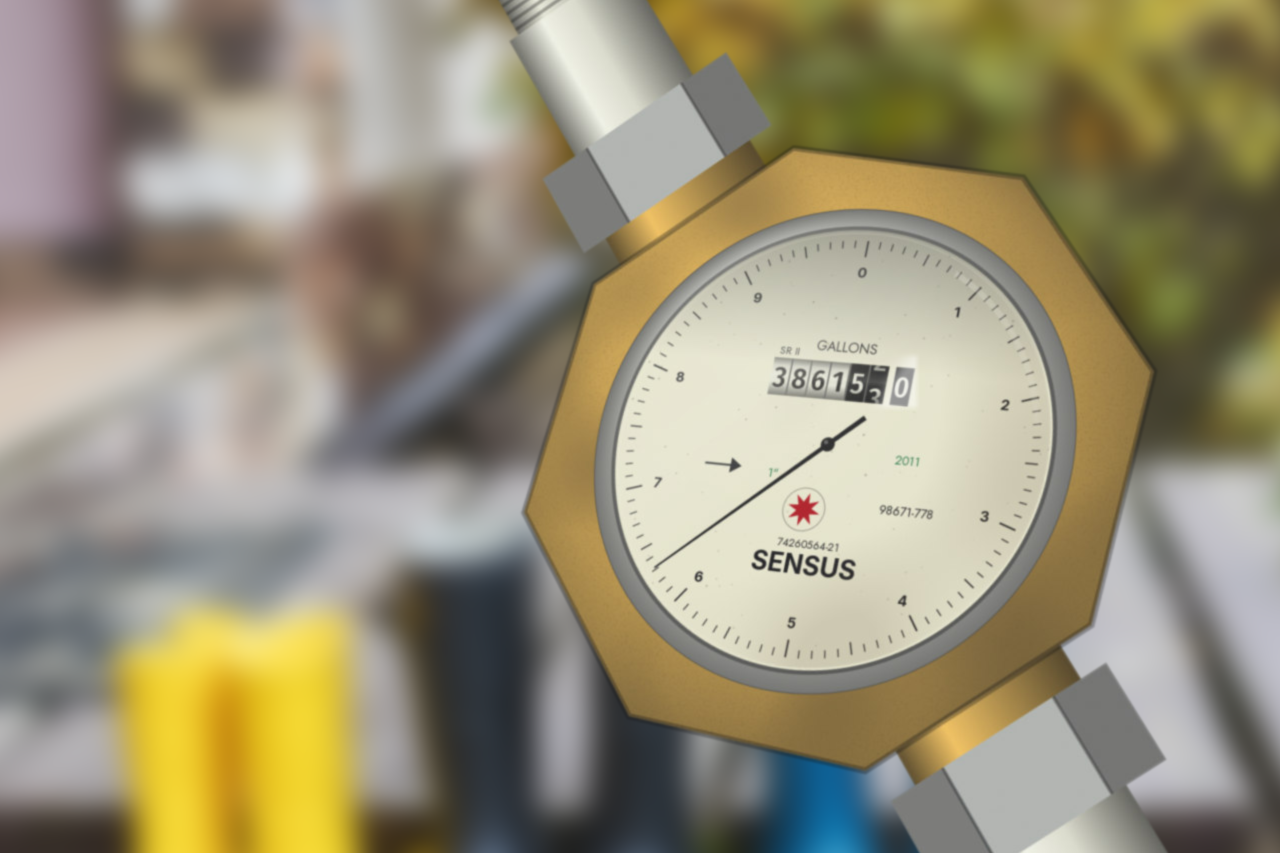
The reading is 3861526.3 gal
